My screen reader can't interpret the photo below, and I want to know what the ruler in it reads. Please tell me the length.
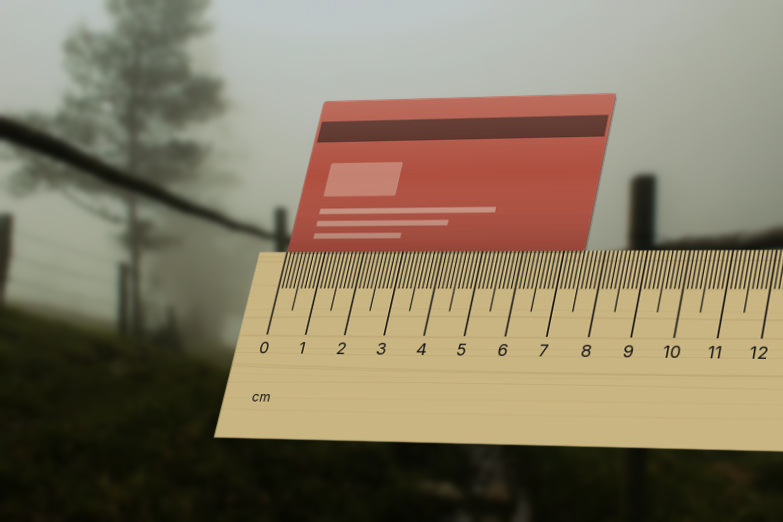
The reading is 7.5 cm
